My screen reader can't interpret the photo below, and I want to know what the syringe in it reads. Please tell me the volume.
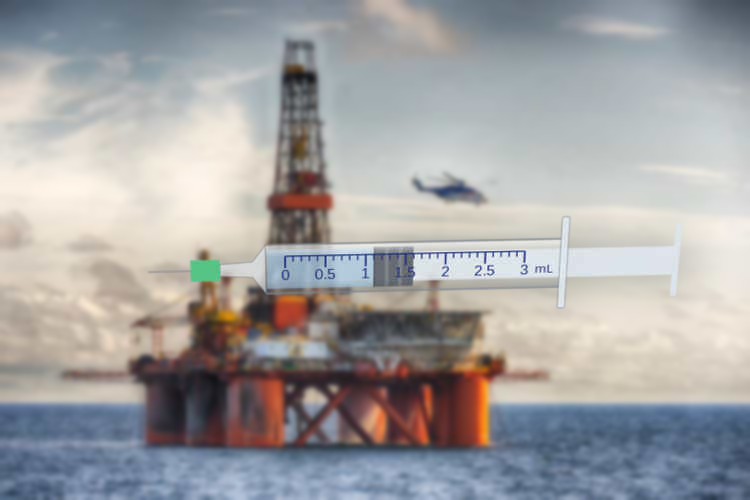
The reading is 1.1 mL
